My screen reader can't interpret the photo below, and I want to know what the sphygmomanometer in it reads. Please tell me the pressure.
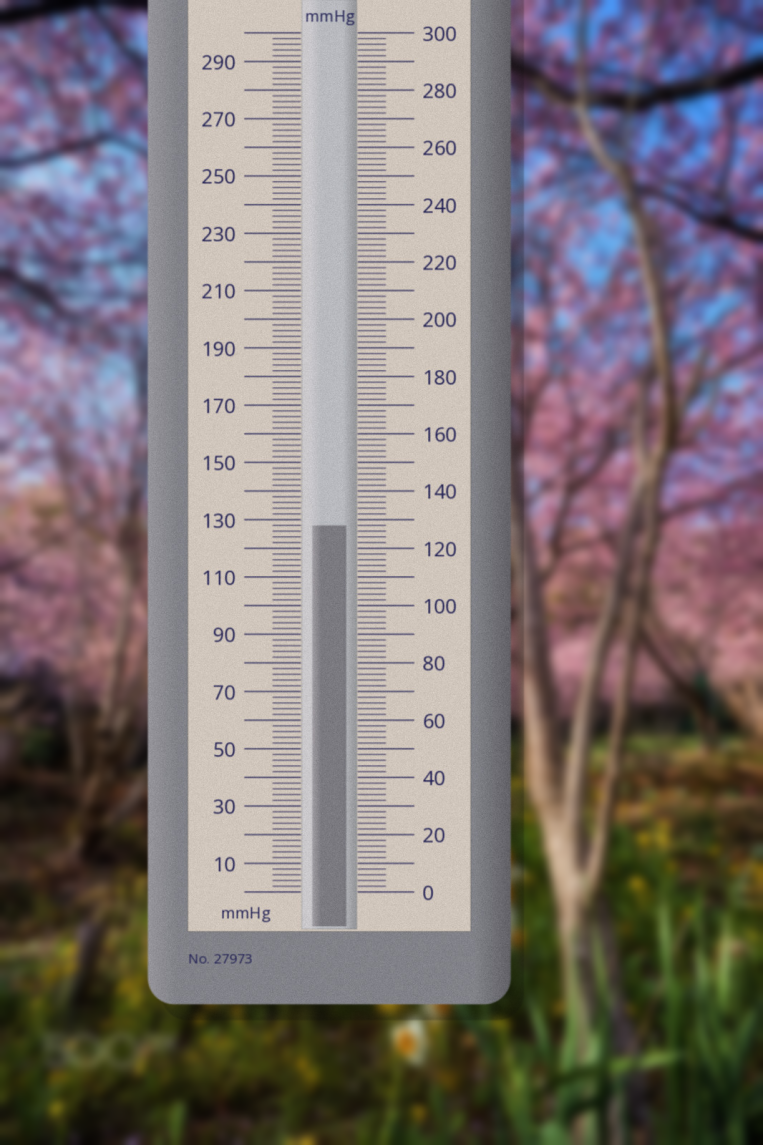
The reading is 128 mmHg
